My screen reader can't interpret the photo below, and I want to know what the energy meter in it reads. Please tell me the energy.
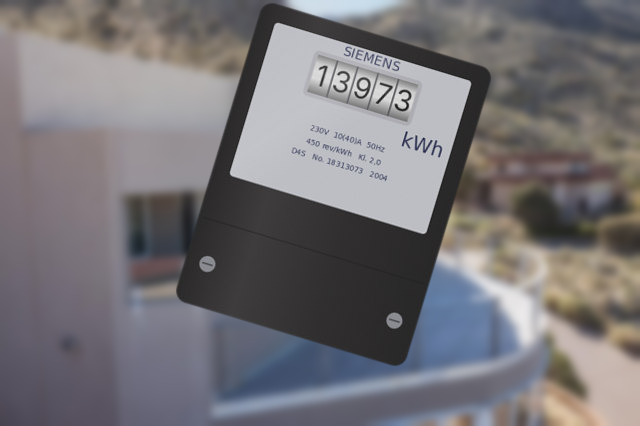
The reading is 13973 kWh
